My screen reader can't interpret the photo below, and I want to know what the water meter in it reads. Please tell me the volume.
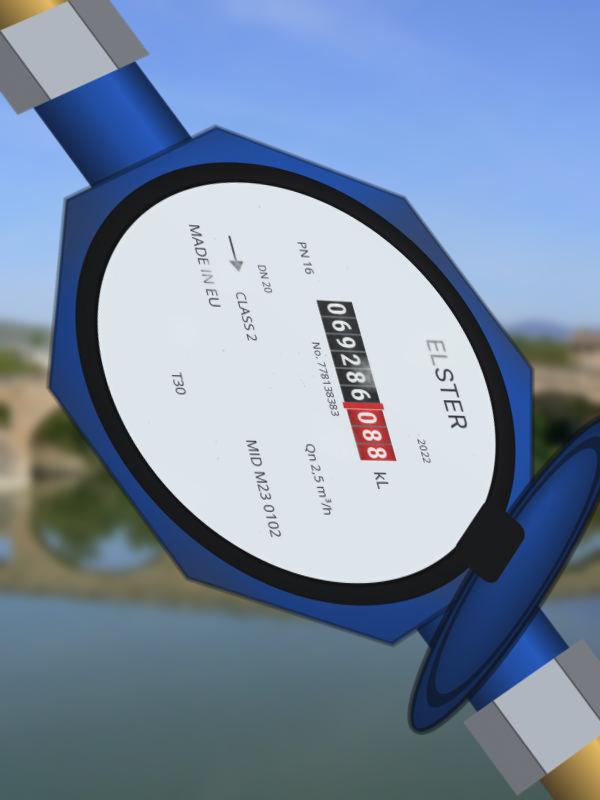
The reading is 69286.088 kL
